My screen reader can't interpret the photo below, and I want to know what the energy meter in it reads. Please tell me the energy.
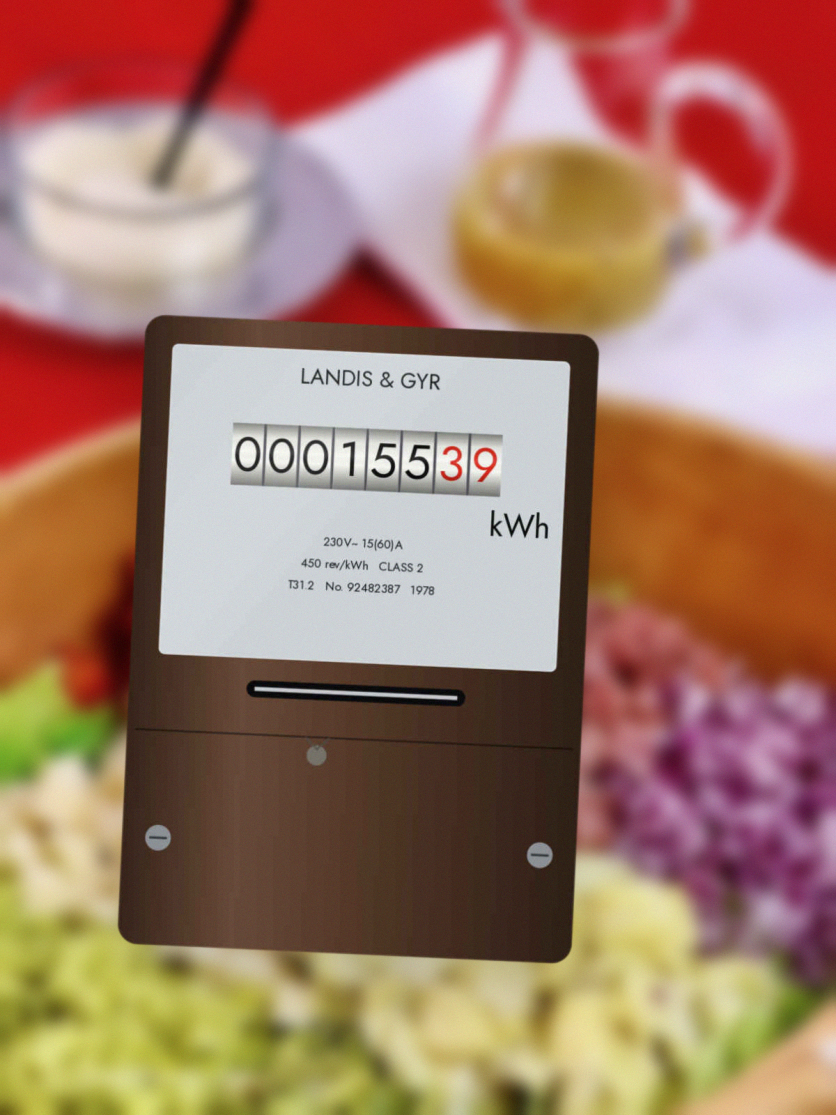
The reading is 155.39 kWh
